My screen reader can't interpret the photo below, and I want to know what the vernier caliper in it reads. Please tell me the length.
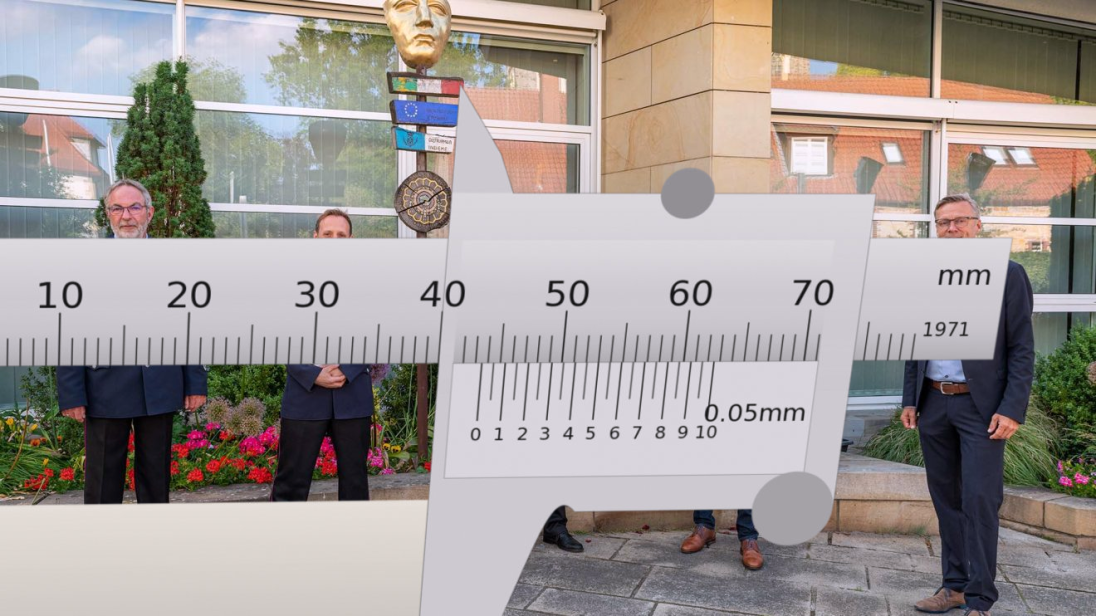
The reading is 43.5 mm
